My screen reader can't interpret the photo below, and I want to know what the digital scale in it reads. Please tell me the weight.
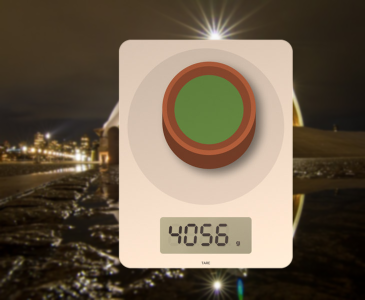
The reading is 4056 g
